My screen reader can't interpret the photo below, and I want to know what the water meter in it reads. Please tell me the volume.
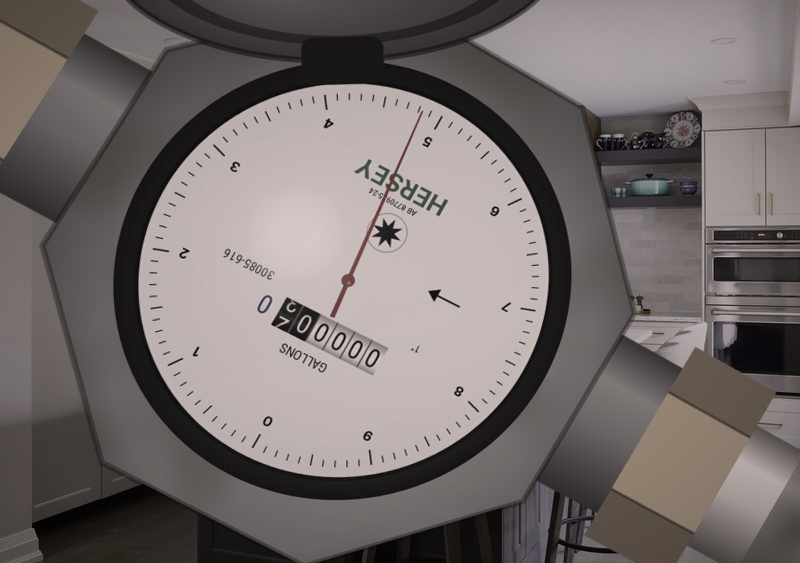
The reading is 24.8 gal
